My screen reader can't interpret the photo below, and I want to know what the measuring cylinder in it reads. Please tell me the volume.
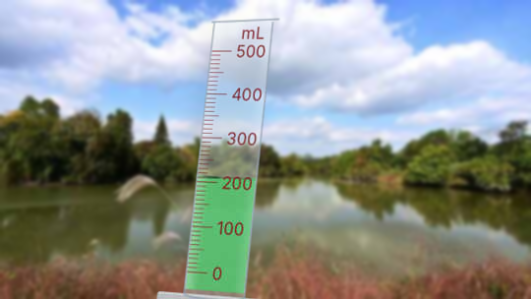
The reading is 210 mL
